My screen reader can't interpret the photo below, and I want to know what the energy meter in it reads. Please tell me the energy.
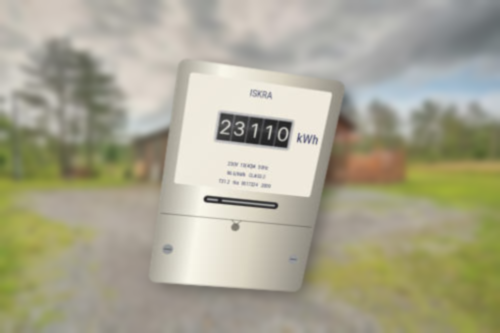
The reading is 23110 kWh
